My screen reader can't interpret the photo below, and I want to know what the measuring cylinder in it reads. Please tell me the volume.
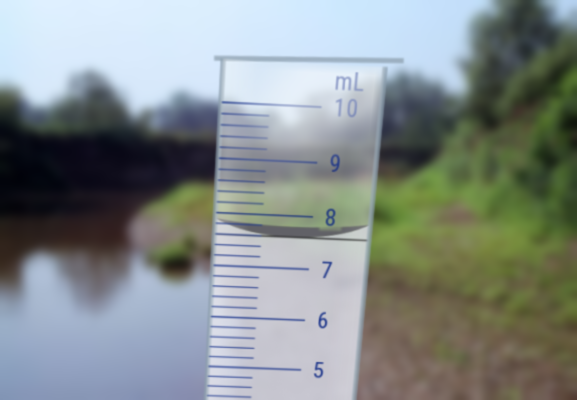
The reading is 7.6 mL
